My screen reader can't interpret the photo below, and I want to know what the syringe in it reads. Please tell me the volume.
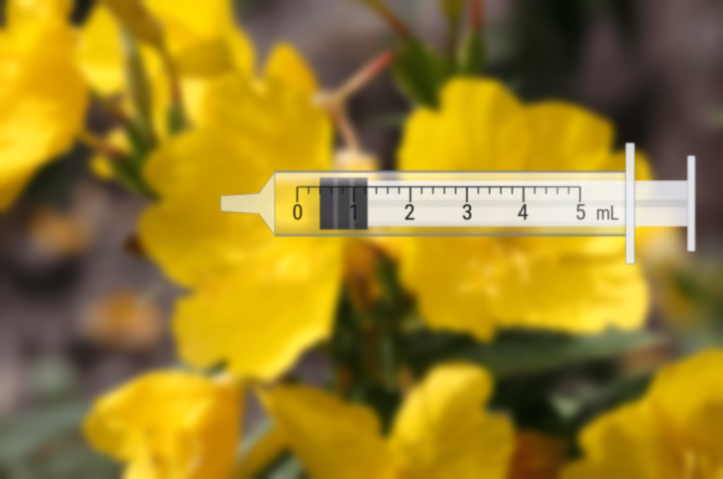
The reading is 0.4 mL
